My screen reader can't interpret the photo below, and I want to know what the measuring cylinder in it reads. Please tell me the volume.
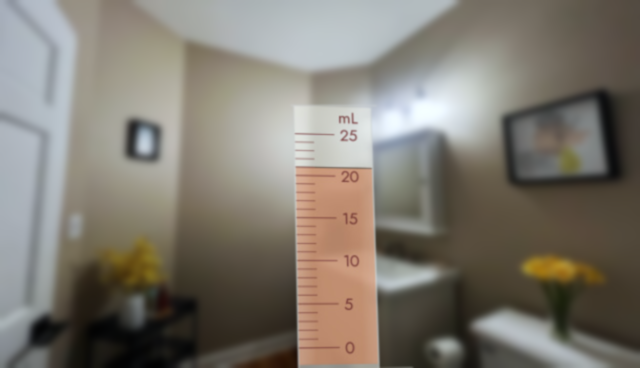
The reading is 21 mL
